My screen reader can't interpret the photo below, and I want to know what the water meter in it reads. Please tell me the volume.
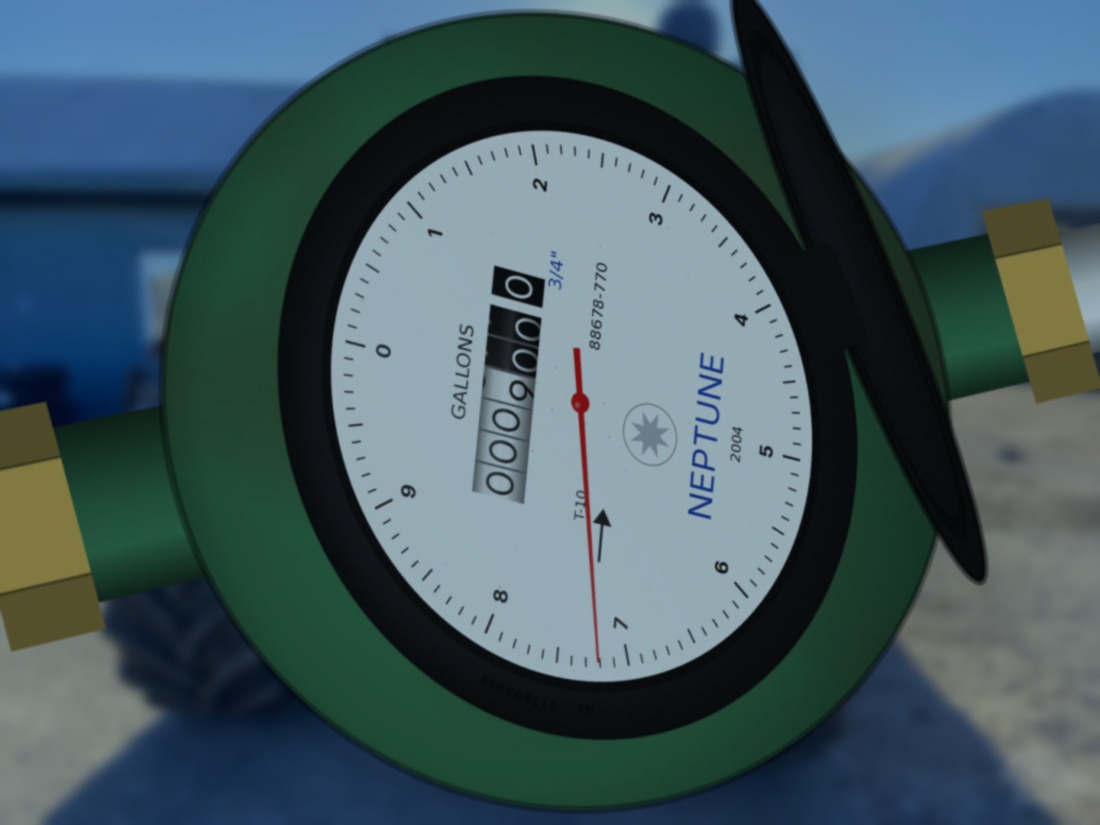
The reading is 8997.2 gal
